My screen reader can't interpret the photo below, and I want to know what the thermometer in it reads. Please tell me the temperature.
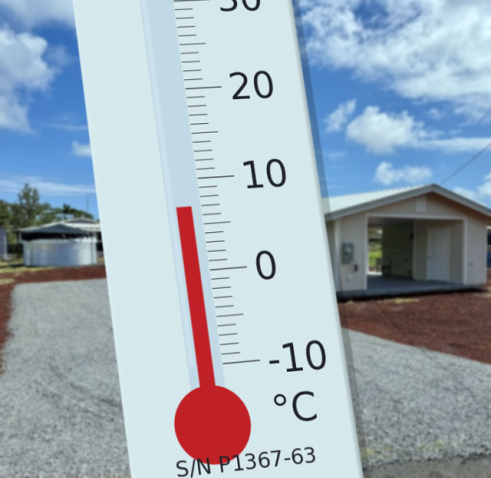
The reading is 7 °C
